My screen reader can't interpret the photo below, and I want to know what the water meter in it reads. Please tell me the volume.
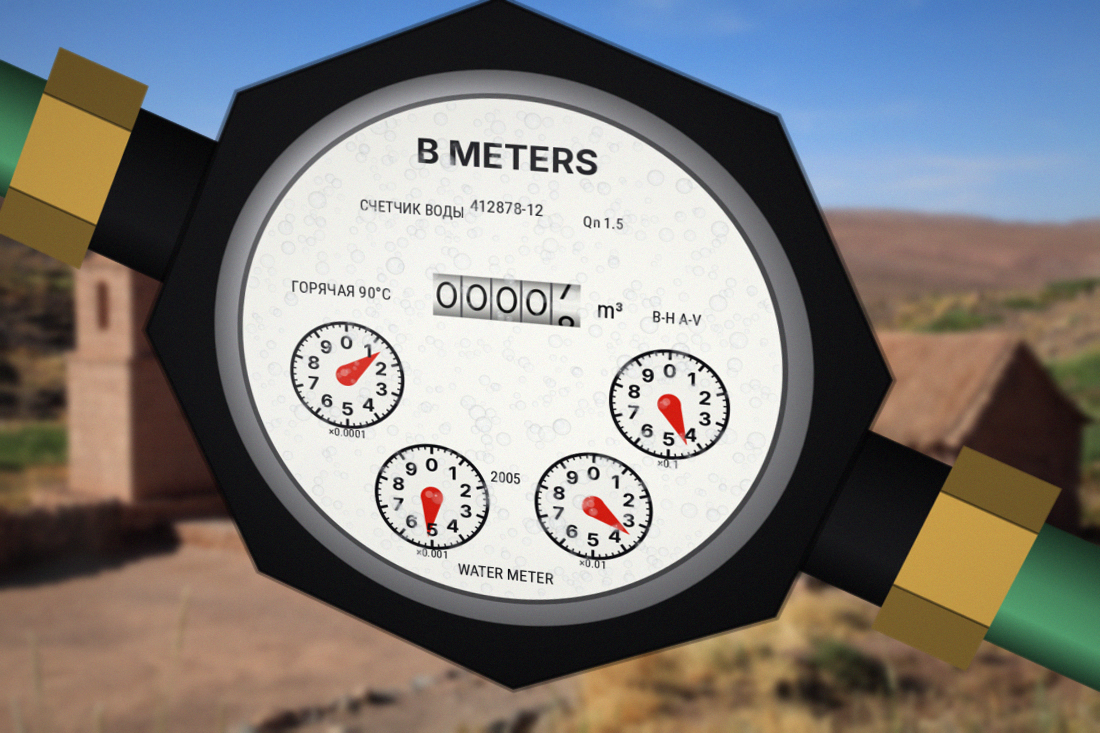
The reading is 7.4351 m³
